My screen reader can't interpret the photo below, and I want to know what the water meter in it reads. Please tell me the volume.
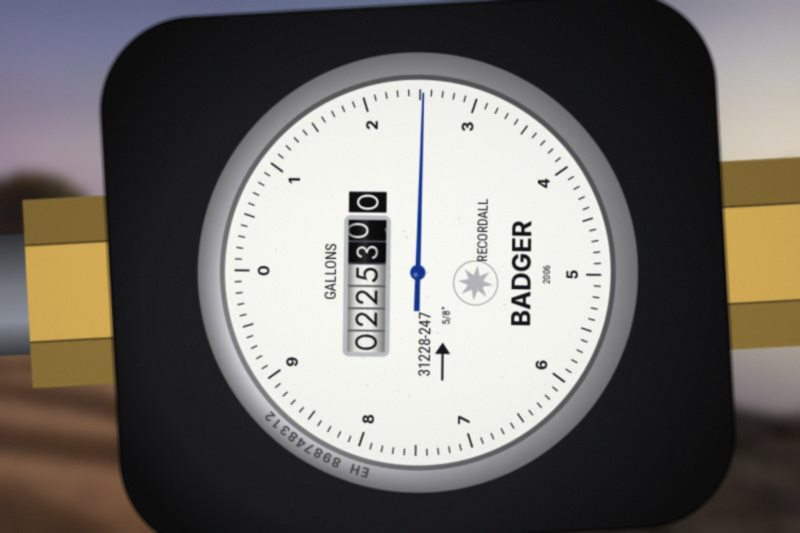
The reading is 225302.5 gal
